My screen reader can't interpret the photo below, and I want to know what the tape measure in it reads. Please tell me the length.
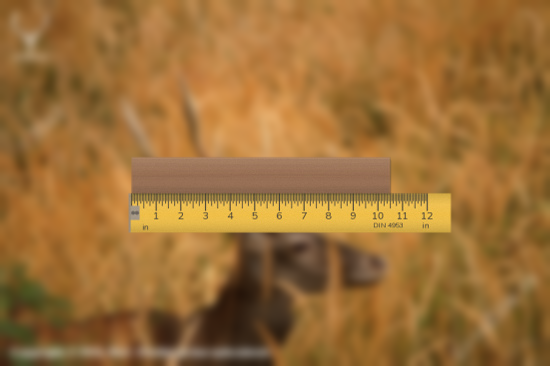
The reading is 10.5 in
